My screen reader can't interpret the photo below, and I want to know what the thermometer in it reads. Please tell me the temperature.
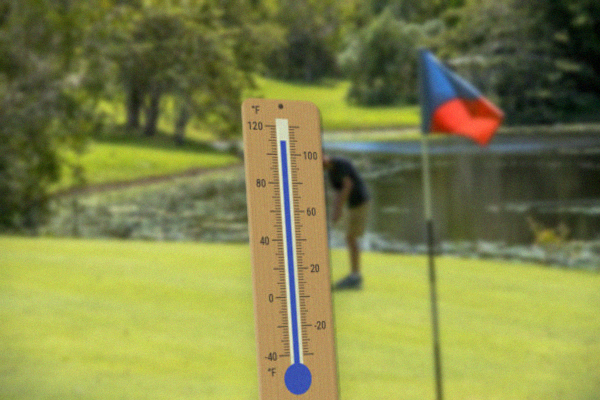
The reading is 110 °F
